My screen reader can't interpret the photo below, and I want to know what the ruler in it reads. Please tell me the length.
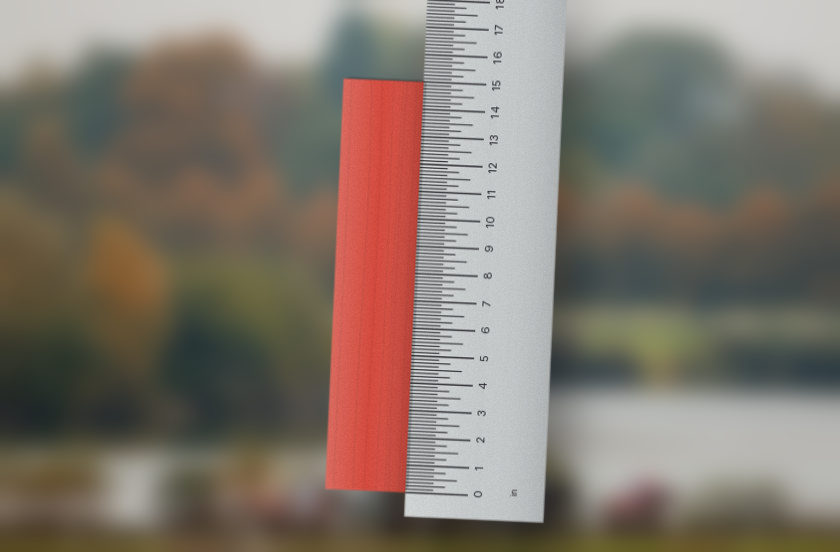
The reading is 15 in
